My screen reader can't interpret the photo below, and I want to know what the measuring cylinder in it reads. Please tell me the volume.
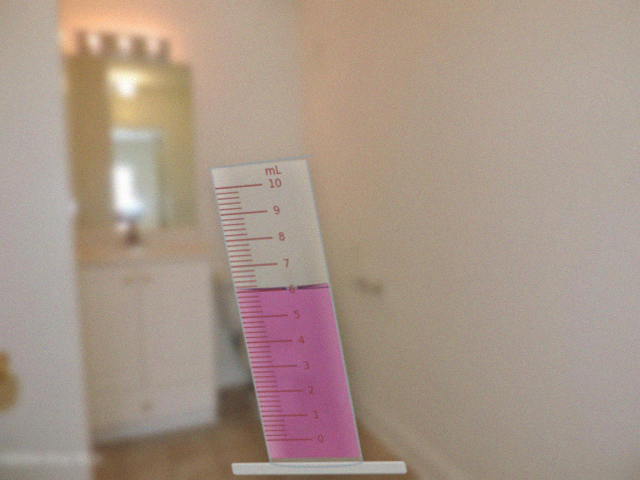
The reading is 6 mL
